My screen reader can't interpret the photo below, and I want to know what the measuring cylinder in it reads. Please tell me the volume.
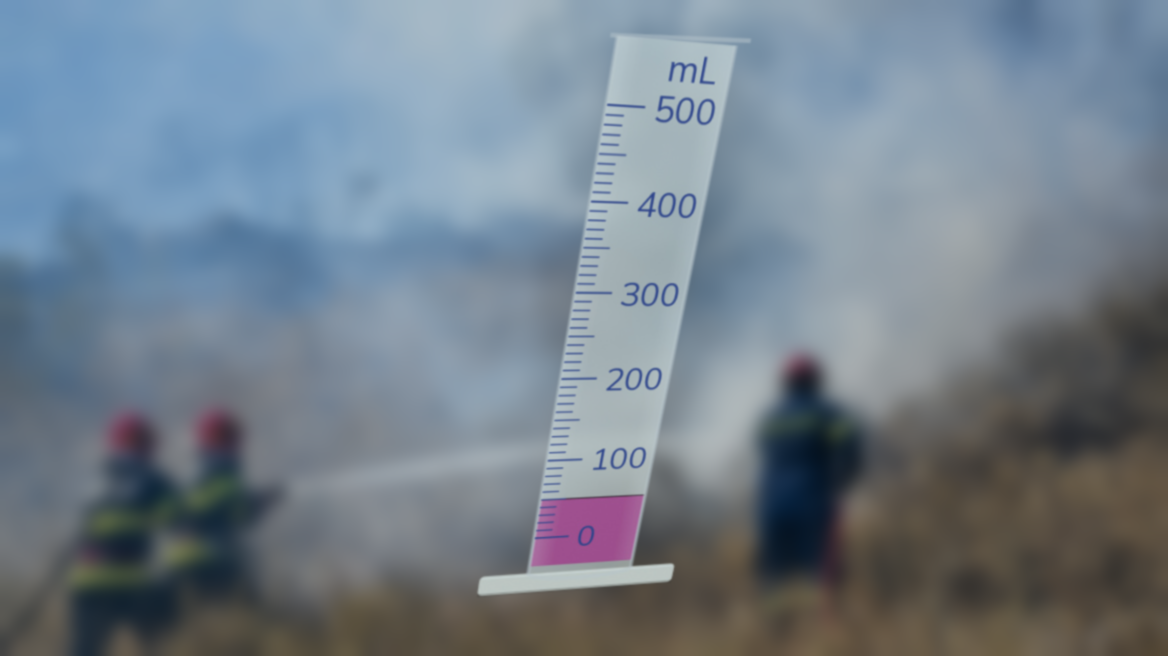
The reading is 50 mL
